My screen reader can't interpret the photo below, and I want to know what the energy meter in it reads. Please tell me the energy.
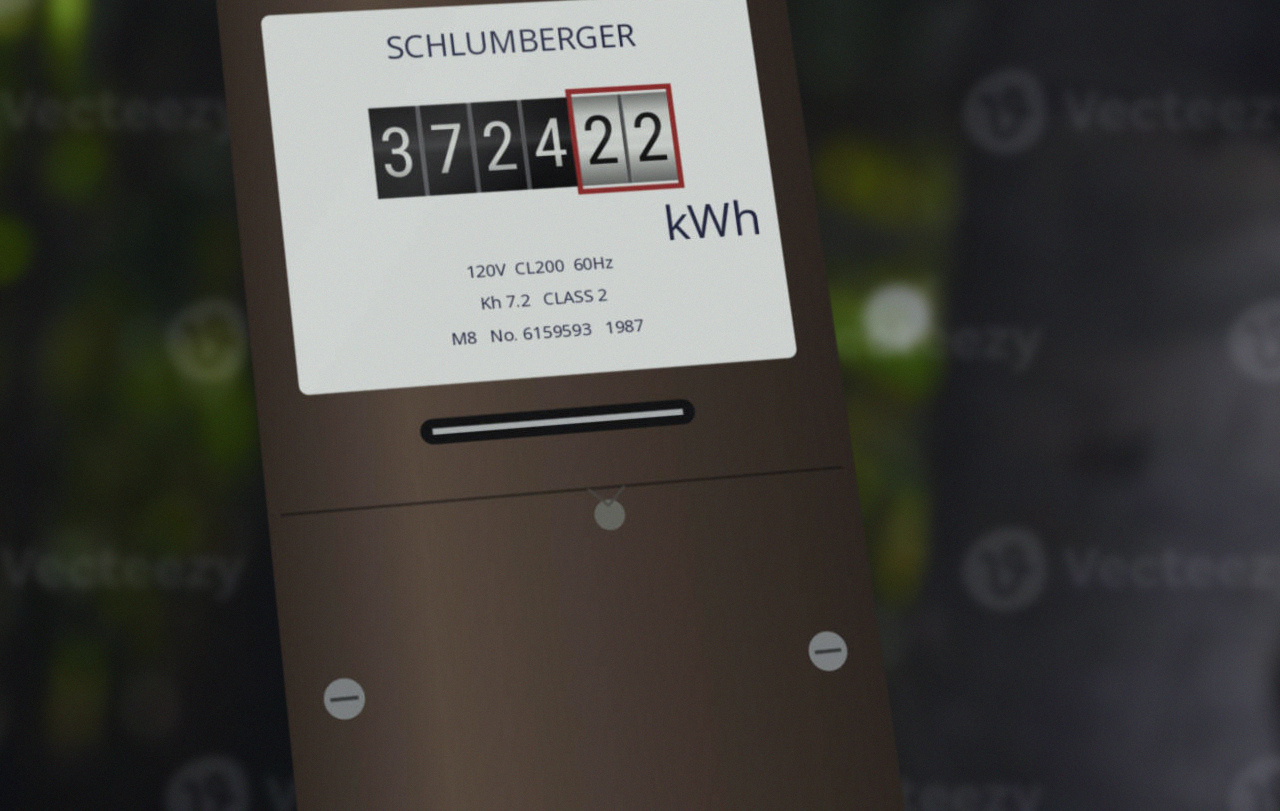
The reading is 3724.22 kWh
